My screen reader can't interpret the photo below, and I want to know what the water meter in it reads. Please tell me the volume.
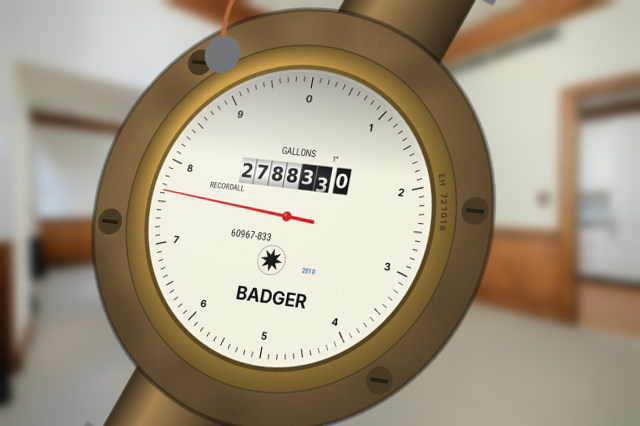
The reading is 2788327.6 gal
